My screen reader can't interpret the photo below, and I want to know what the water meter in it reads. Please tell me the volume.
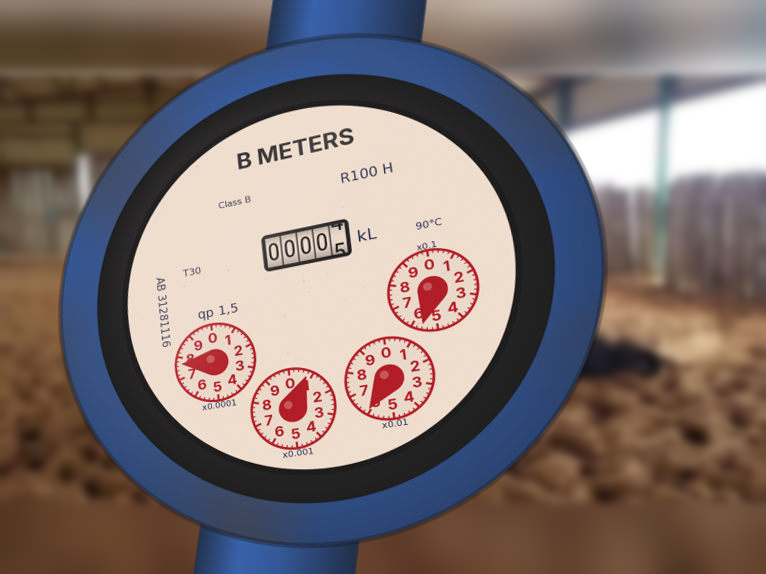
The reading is 4.5607 kL
